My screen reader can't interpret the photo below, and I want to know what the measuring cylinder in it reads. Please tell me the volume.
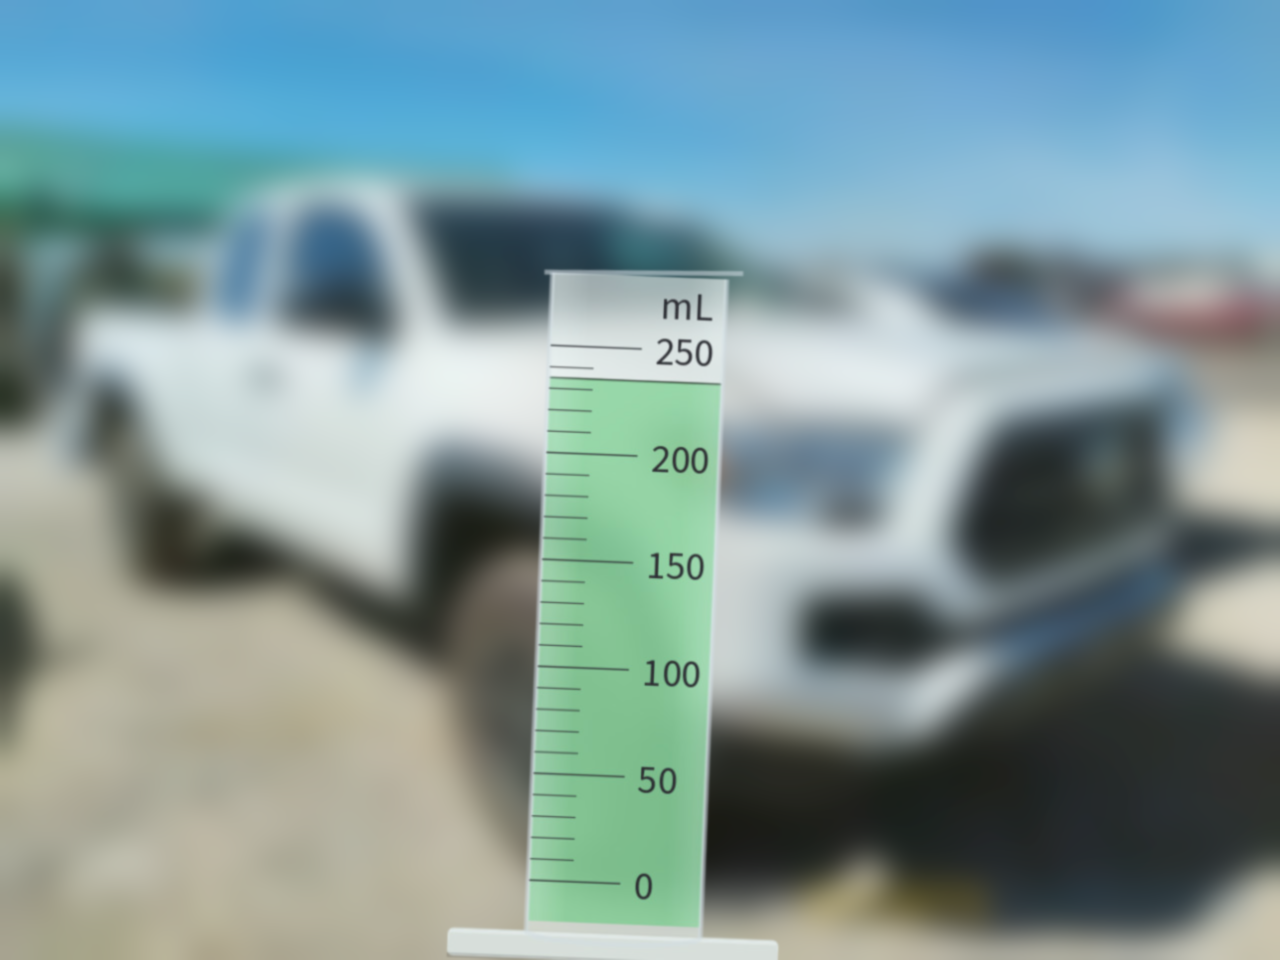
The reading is 235 mL
